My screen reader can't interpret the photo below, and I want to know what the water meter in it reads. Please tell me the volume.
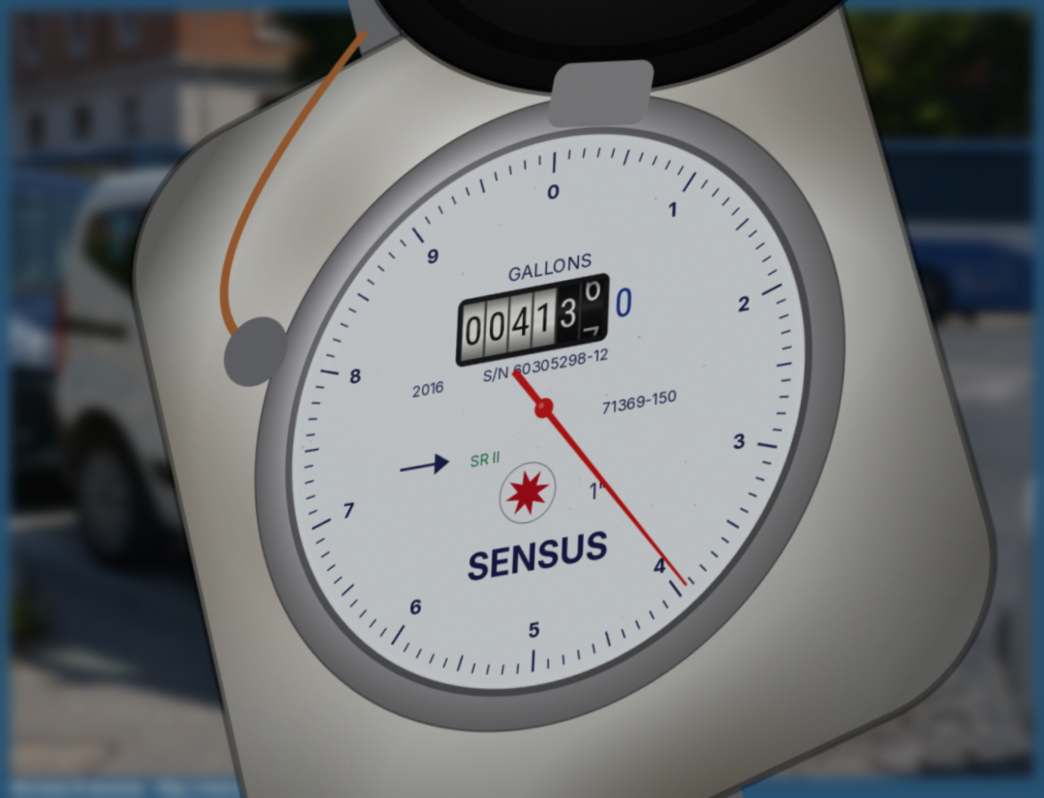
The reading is 41363.9 gal
